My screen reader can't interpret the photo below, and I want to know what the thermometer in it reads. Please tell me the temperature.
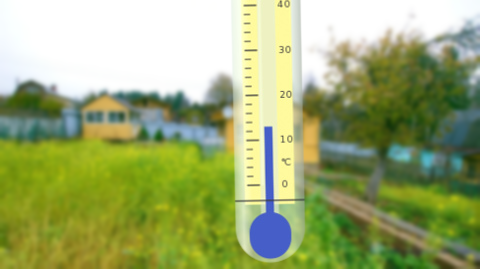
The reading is 13 °C
